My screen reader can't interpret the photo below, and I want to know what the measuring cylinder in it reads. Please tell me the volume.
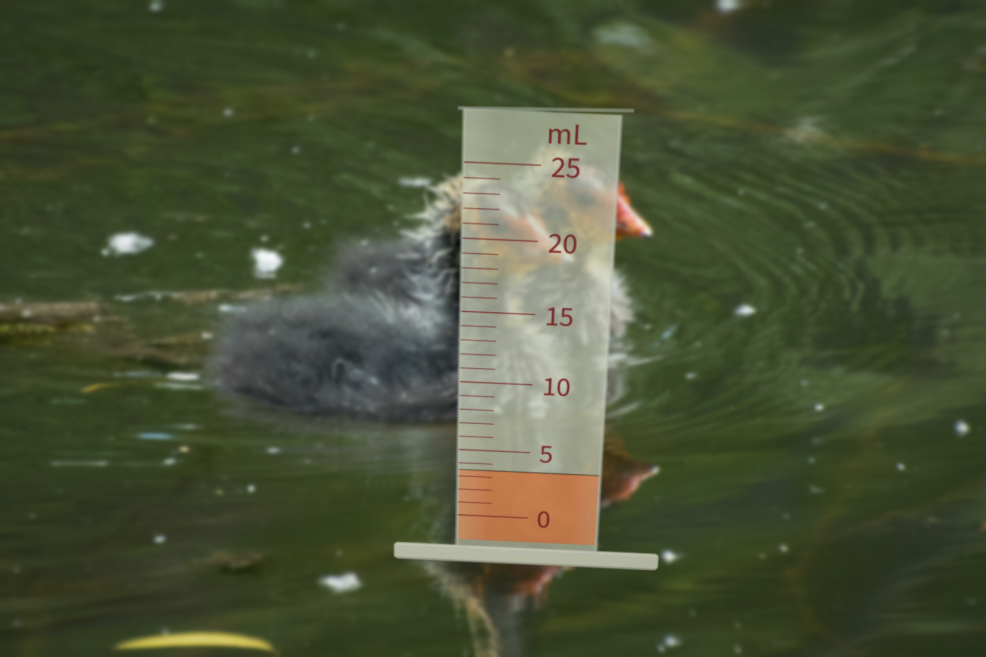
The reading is 3.5 mL
